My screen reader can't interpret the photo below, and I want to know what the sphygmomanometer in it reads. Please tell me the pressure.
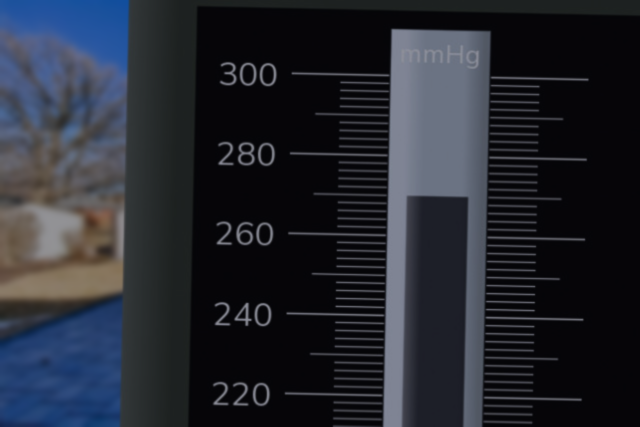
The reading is 270 mmHg
